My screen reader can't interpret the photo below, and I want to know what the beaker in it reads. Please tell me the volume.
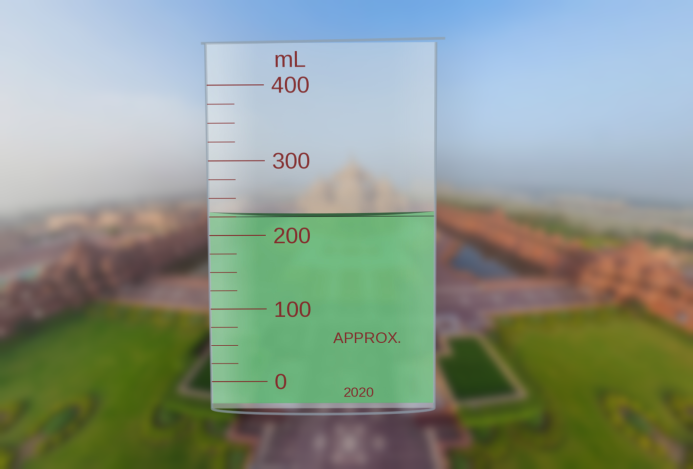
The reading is 225 mL
